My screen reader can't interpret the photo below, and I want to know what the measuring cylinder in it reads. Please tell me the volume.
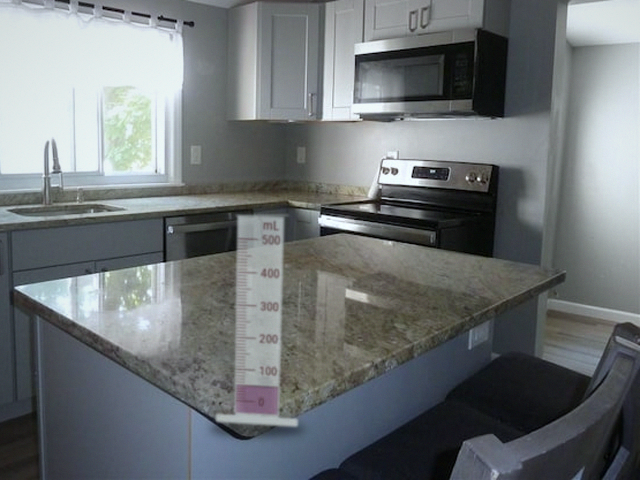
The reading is 50 mL
